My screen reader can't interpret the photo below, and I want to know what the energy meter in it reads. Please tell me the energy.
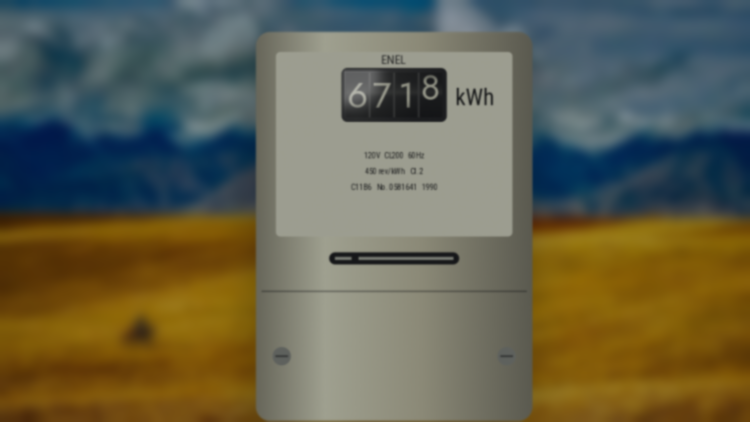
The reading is 6718 kWh
